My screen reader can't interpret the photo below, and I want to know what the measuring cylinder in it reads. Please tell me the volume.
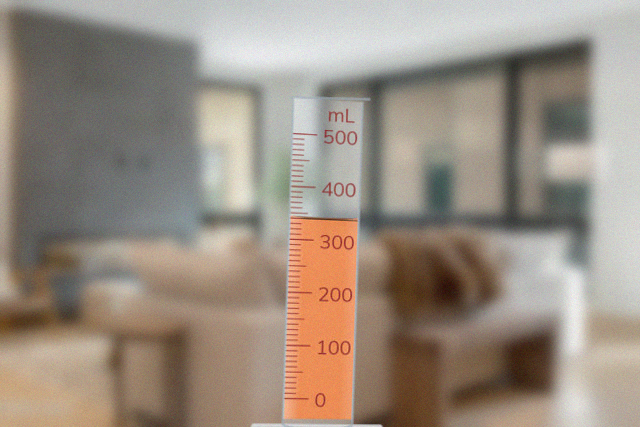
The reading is 340 mL
